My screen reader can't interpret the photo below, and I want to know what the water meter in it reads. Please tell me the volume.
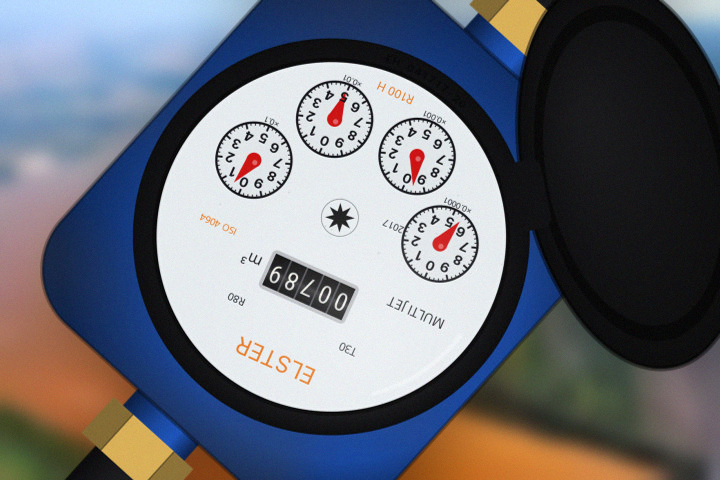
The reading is 789.0495 m³
